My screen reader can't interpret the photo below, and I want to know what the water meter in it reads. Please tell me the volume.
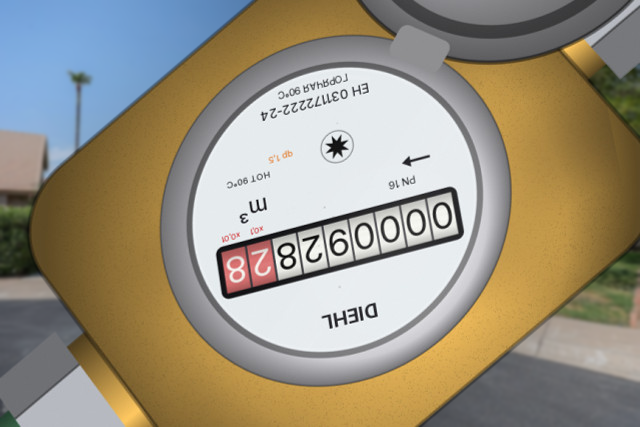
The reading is 928.28 m³
